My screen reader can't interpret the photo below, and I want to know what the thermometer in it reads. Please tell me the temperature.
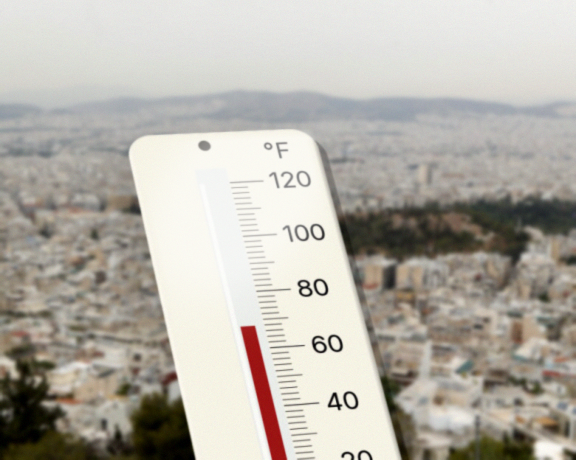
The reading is 68 °F
